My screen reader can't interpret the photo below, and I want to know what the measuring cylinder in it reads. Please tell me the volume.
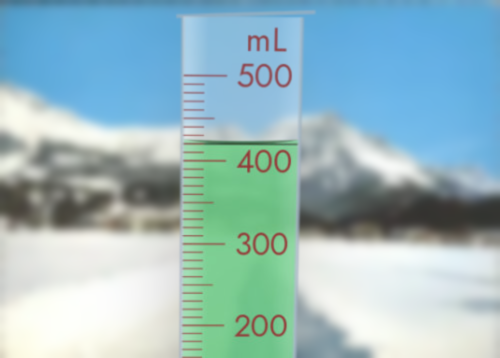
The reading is 420 mL
